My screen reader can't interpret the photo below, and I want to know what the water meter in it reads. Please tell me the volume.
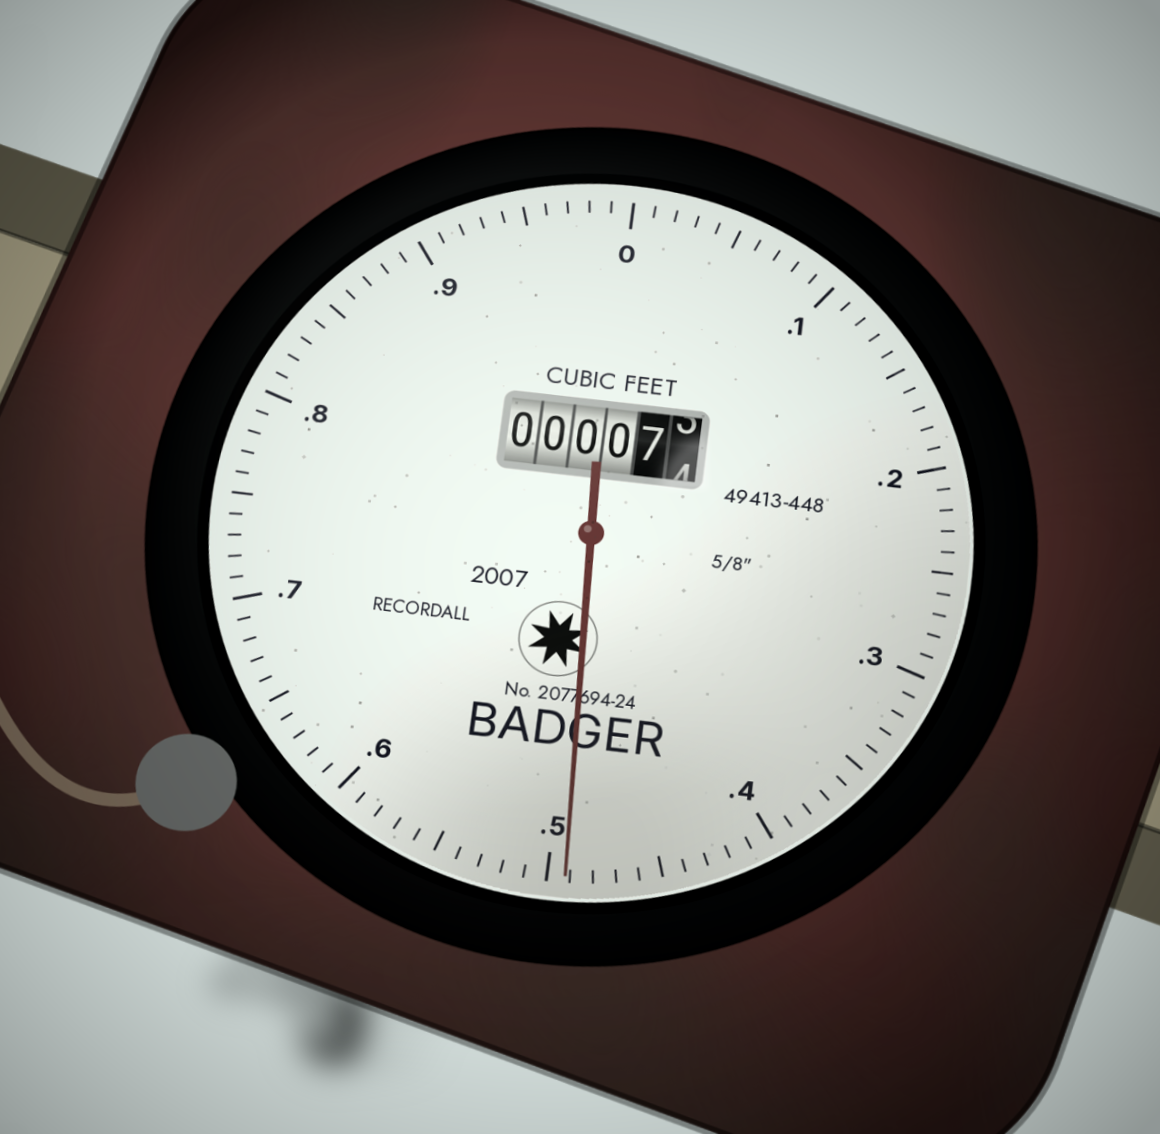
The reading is 73.49 ft³
